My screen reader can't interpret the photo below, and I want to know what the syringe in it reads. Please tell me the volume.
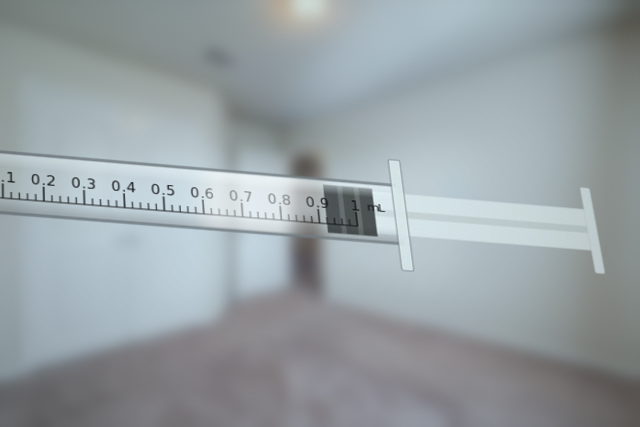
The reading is 0.92 mL
